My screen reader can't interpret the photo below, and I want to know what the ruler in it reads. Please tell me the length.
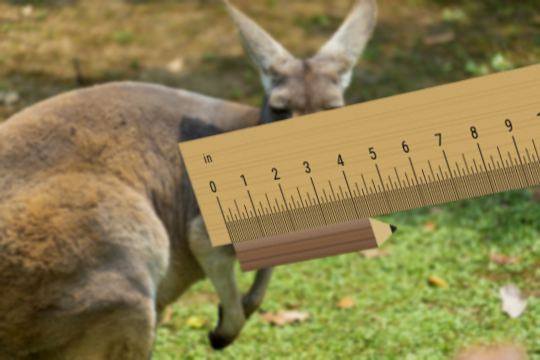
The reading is 5 in
